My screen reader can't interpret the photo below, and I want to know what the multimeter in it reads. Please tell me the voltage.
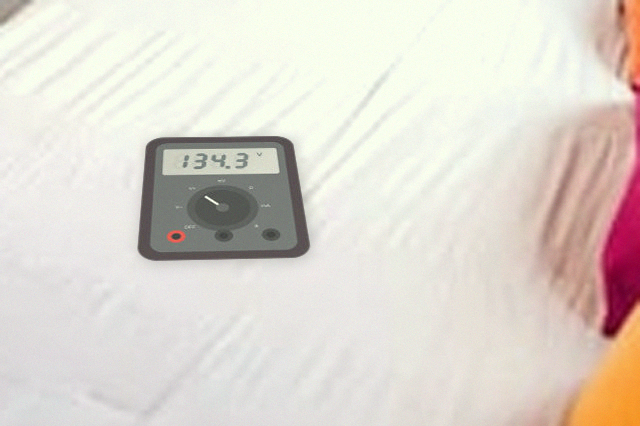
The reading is 134.3 V
